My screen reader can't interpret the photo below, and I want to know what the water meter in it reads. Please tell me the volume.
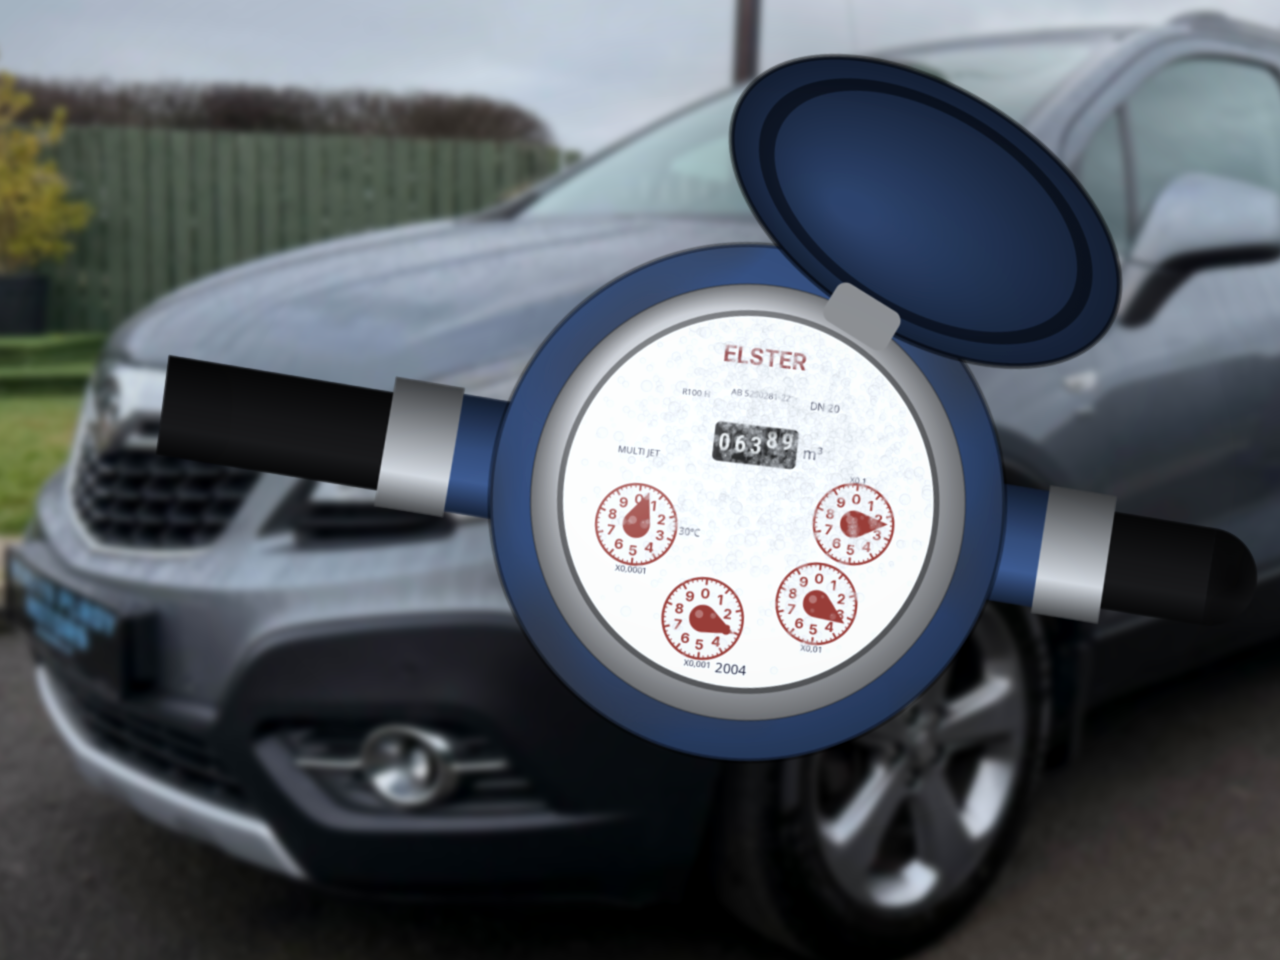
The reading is 6389.2330 m³
